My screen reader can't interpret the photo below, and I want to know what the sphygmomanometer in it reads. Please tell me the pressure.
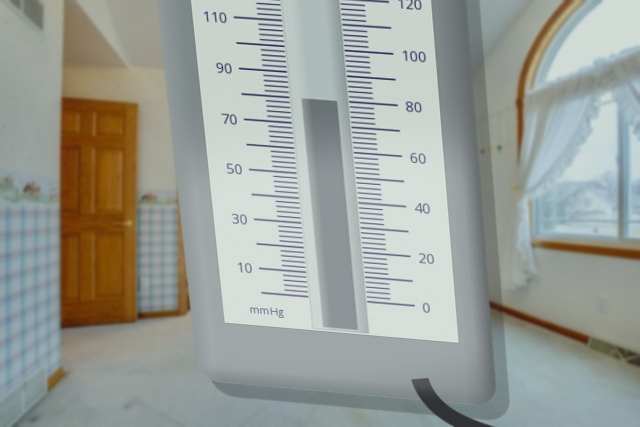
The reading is 80 mmHg
